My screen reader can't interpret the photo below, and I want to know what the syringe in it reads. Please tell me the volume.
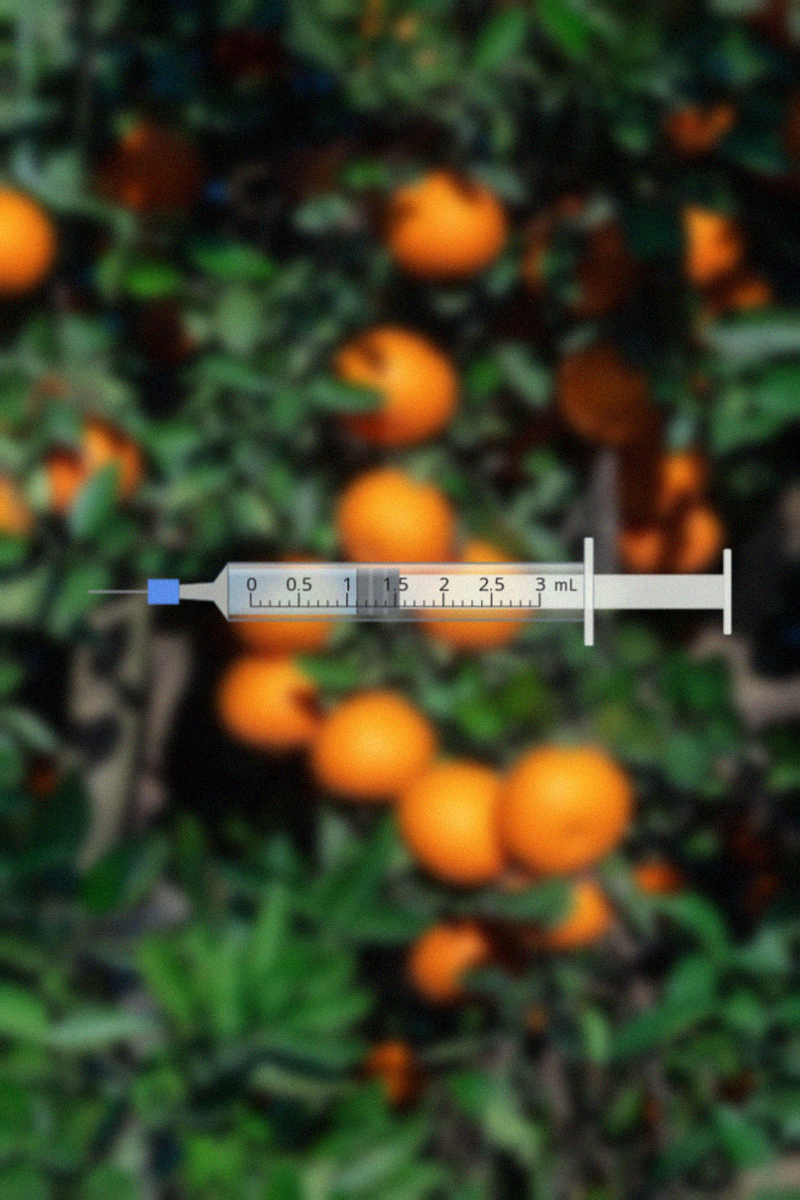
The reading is 1.1 mL
